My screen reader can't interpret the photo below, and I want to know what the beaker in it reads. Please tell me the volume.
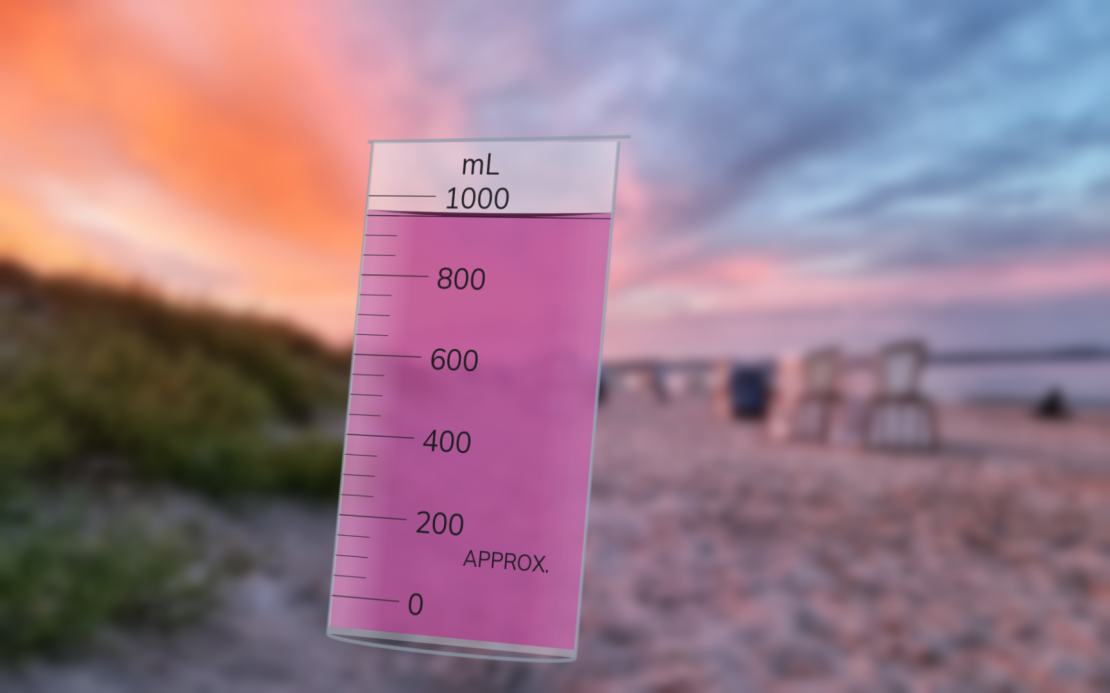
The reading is 950 mL
